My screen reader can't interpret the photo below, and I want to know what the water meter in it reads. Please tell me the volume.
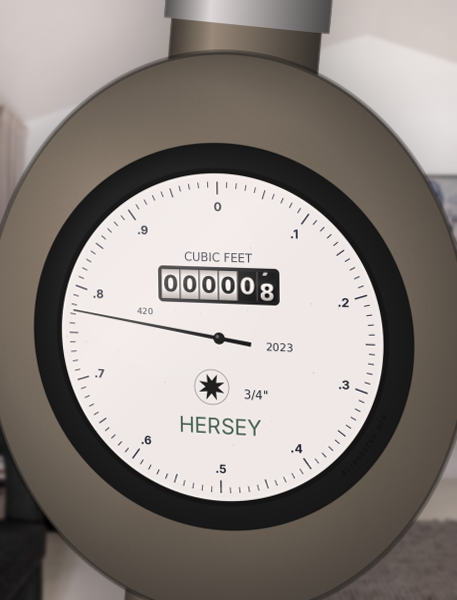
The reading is 7.77 ft³
